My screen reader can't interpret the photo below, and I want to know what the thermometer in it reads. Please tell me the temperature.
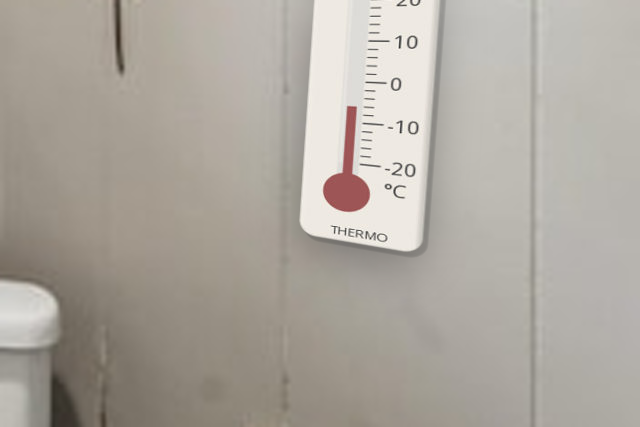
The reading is -6 °C
